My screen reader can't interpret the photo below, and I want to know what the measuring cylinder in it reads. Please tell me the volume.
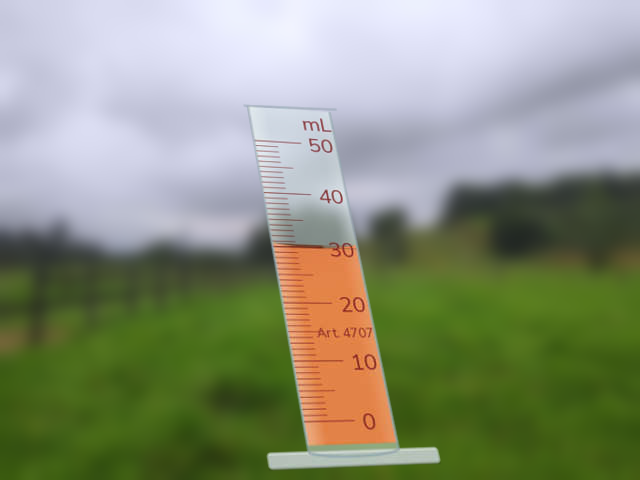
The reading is 30 mL
